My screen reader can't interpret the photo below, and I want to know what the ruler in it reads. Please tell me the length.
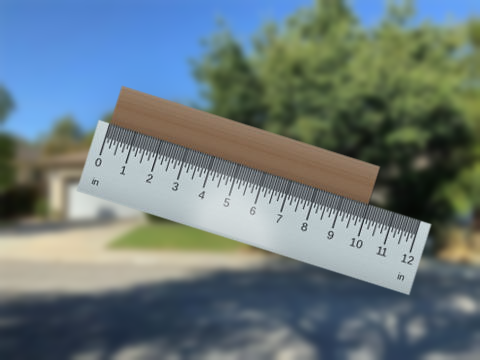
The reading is 10 in
